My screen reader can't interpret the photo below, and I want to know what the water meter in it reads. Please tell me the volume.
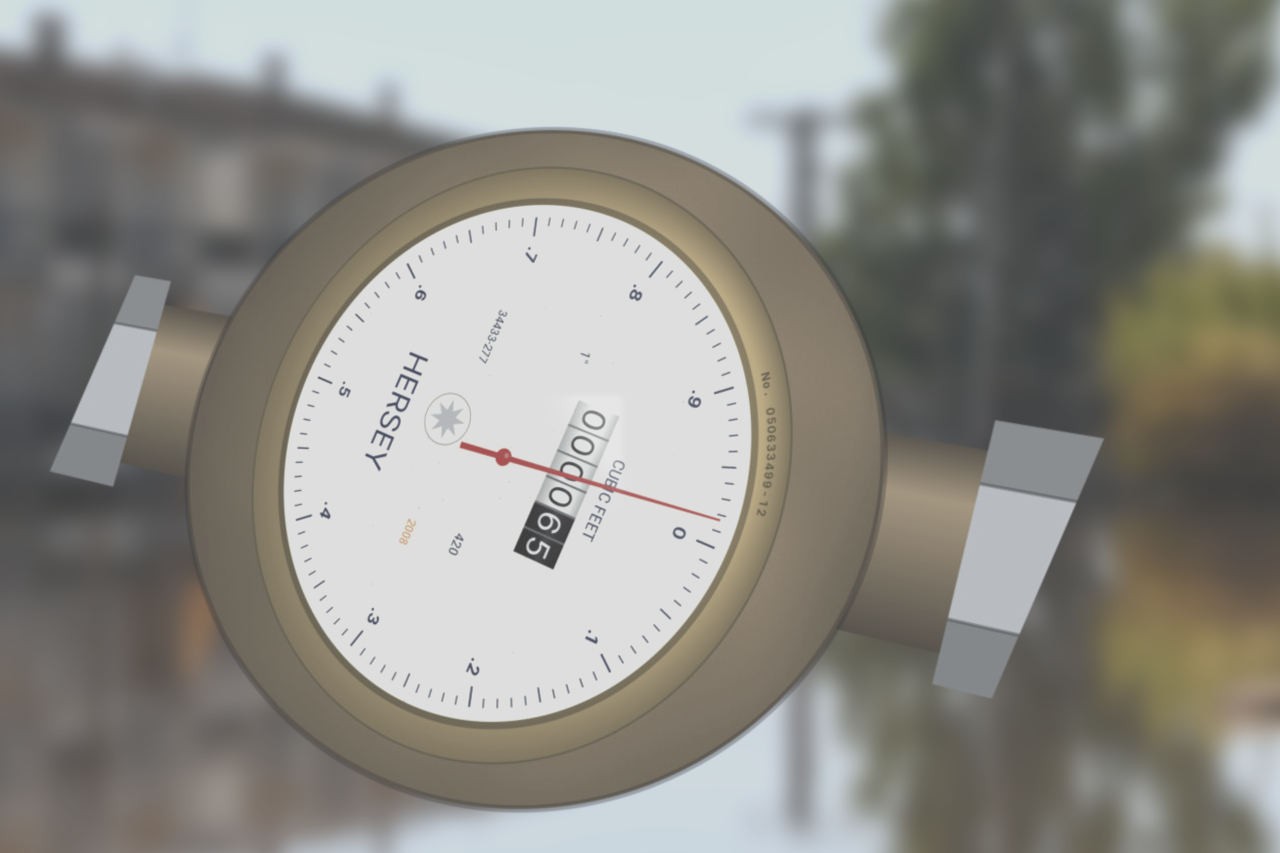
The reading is 64.98 ft³
